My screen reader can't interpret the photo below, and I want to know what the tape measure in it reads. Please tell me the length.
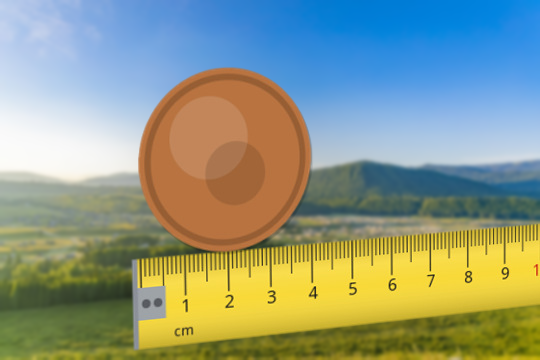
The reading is 4 cm
